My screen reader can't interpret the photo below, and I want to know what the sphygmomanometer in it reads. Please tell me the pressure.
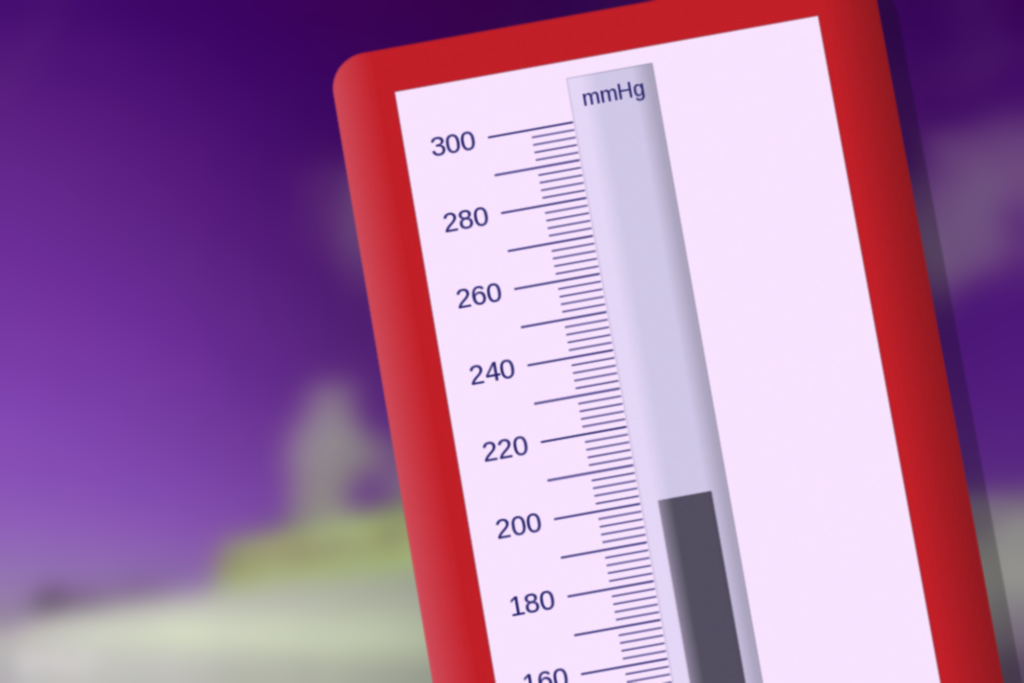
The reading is 200 mmHg
